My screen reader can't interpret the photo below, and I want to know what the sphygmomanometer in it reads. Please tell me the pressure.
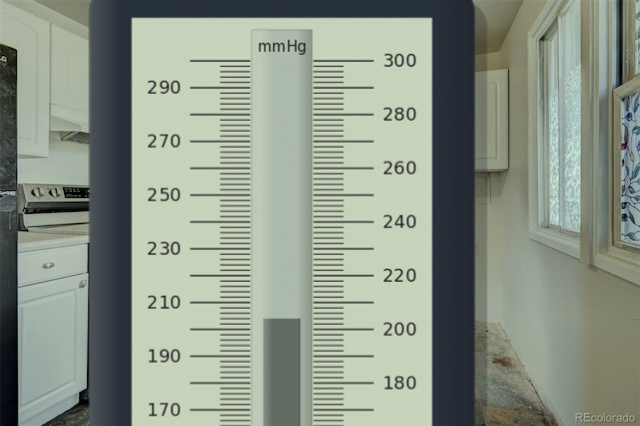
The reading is 204 mmHg
